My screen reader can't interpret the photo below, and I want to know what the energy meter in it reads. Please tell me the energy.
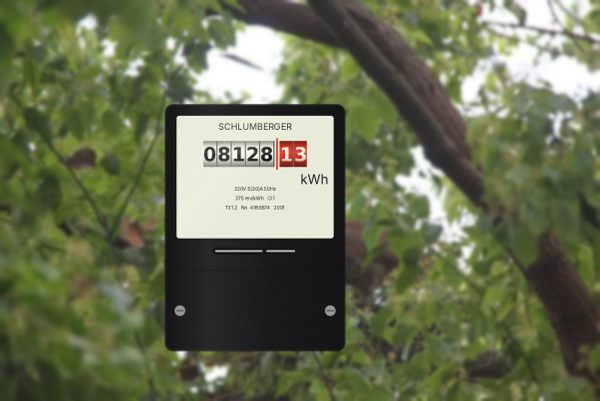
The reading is 8128.13 kWh
